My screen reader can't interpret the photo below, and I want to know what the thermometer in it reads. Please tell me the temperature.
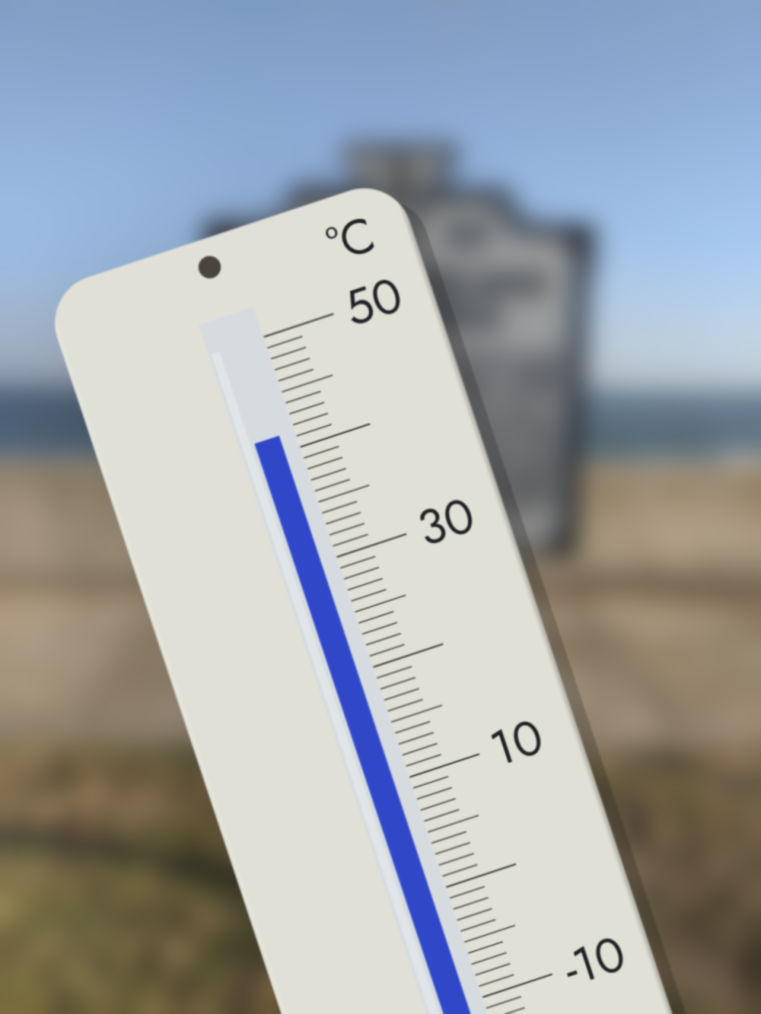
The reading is 41.5 °C
